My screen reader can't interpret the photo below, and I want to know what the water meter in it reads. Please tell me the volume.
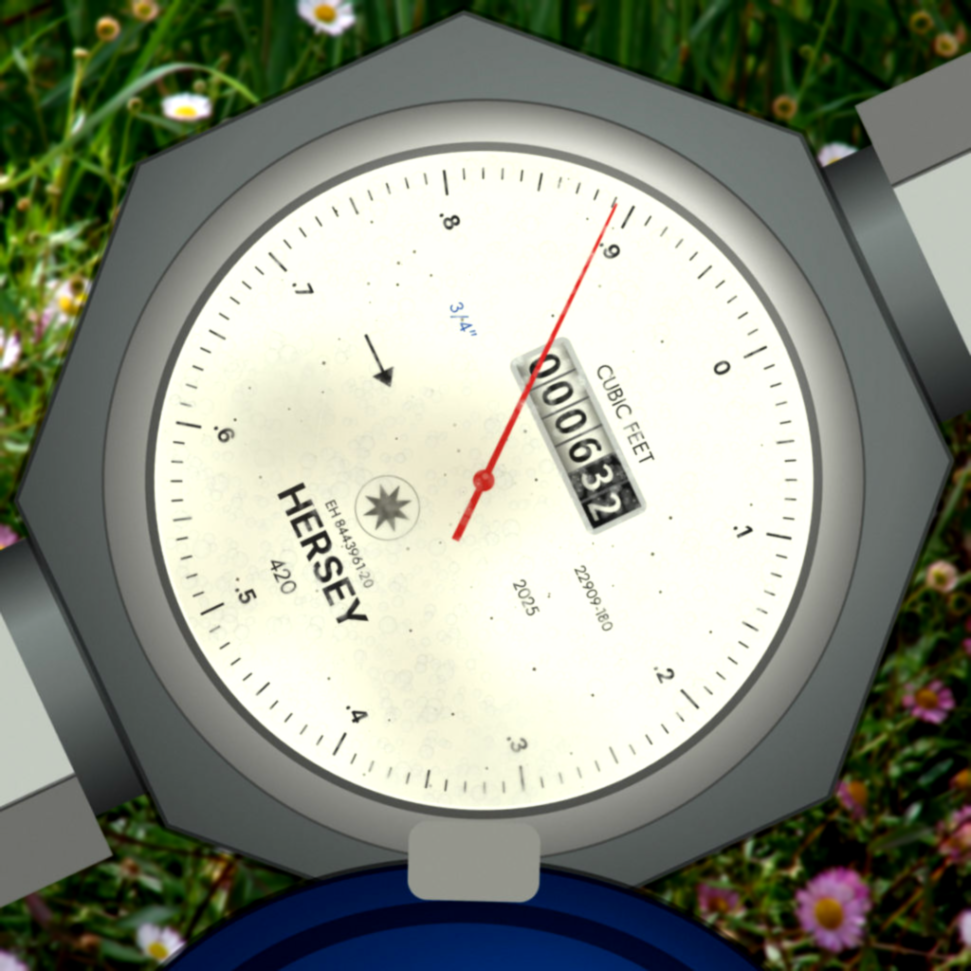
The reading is 631.89 ft³
